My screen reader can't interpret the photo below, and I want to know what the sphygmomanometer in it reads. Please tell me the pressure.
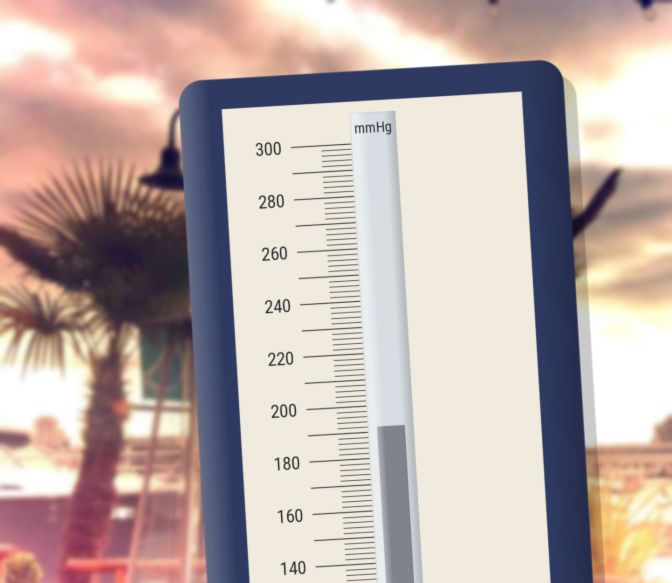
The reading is 192 mmHg
